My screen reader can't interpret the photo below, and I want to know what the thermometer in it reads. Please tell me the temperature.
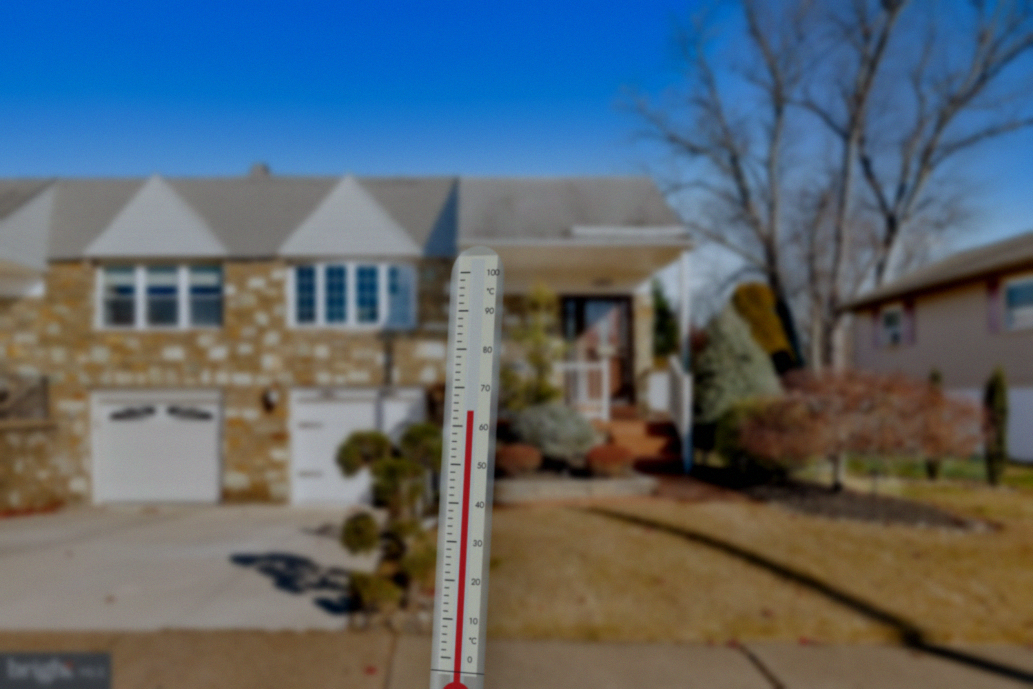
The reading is 64 °C
